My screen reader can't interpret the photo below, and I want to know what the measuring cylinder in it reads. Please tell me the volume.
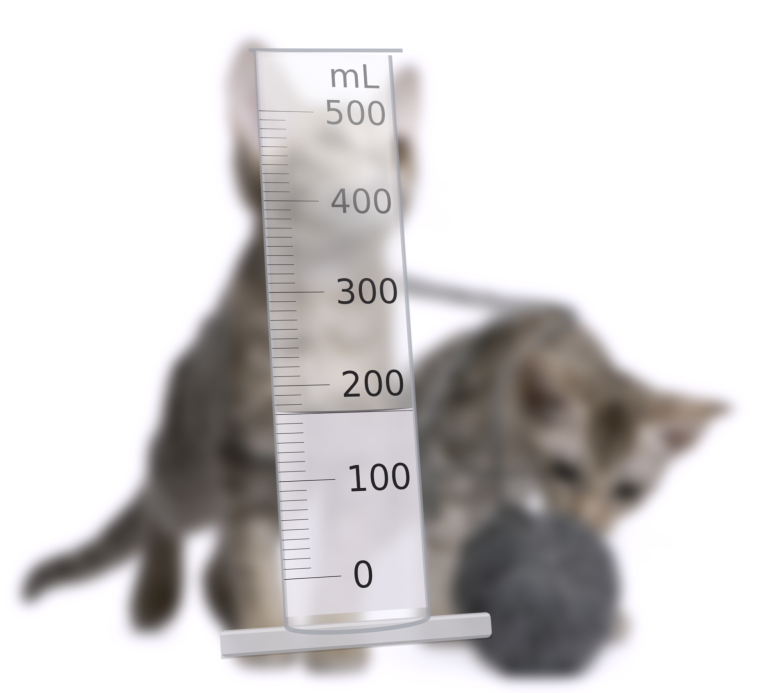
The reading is 170 mL
